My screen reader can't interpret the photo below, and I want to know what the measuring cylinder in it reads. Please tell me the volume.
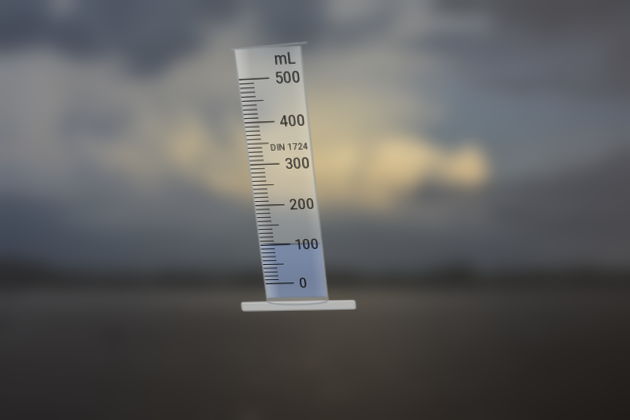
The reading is 100 mL
